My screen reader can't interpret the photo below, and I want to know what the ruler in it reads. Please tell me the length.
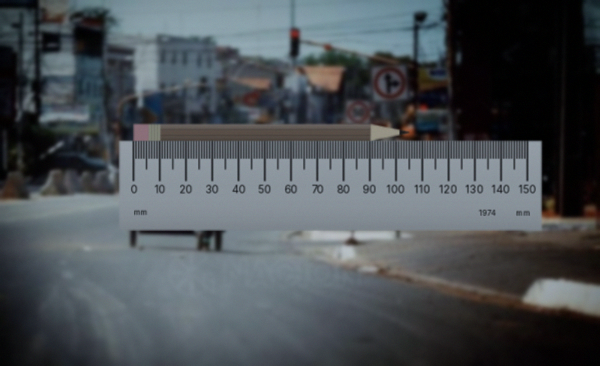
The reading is 105 mm
